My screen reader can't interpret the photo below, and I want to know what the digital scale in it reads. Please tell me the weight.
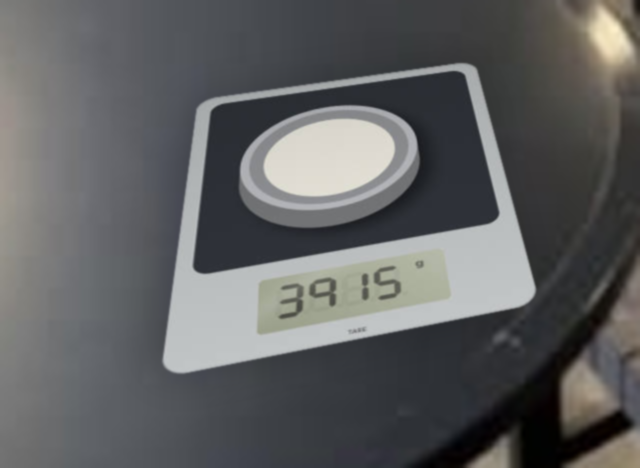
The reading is 3915 g
